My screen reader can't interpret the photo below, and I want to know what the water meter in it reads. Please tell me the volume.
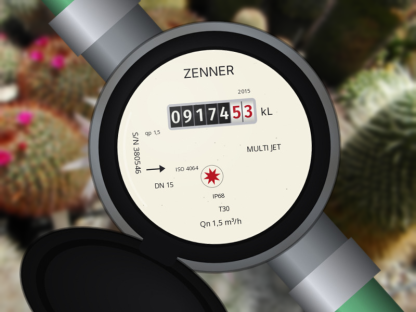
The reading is 9174.53 kL
